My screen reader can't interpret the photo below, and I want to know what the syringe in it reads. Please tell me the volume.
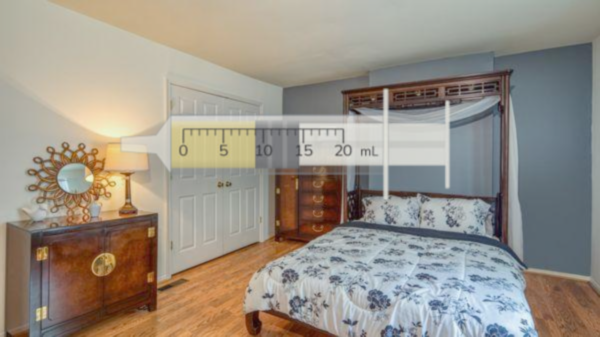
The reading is 9 mL
